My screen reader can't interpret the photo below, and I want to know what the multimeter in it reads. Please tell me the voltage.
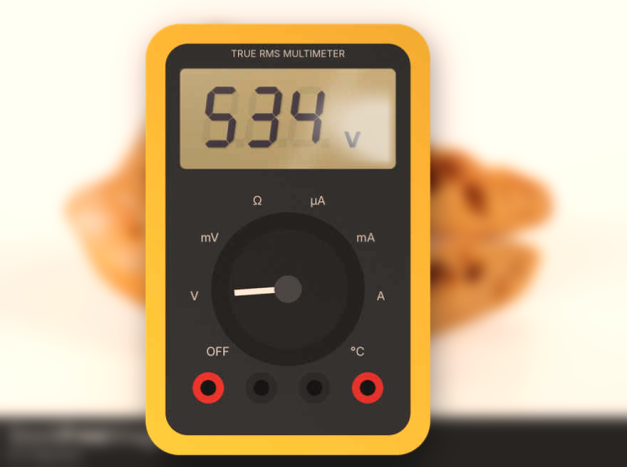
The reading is 534 V
